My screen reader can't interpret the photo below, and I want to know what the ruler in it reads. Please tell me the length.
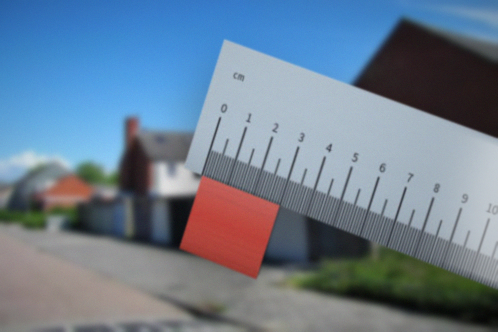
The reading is 3 cm
